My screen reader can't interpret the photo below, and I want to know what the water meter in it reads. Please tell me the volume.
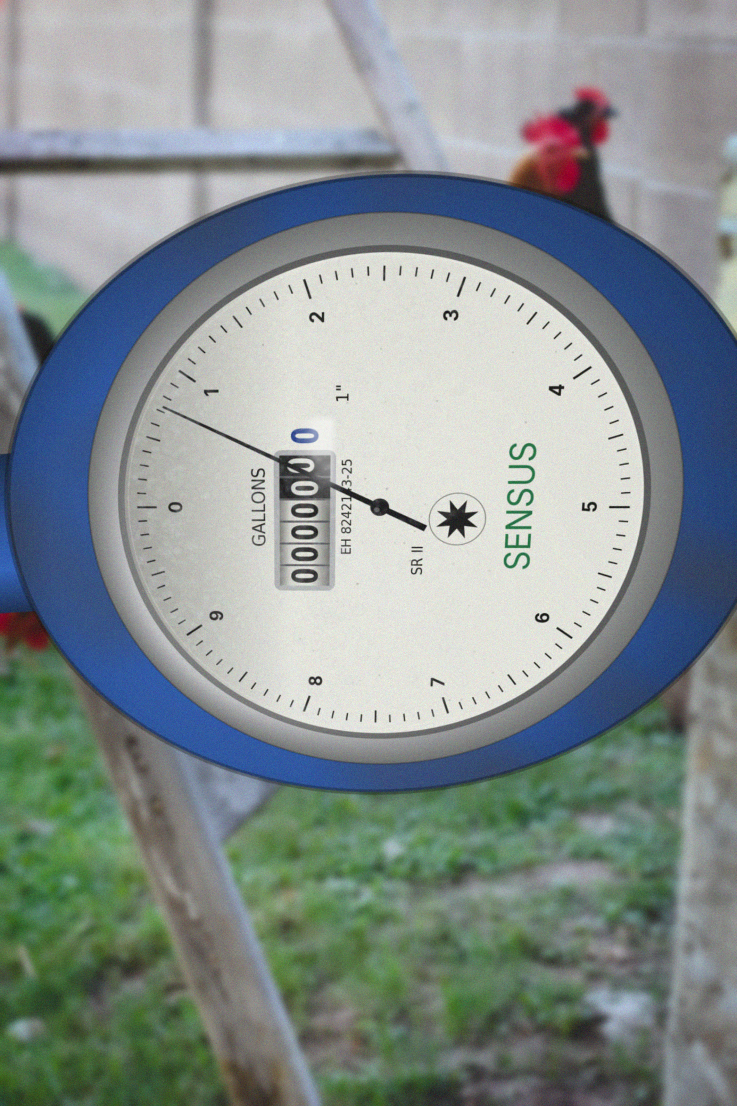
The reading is 0.7 gal
